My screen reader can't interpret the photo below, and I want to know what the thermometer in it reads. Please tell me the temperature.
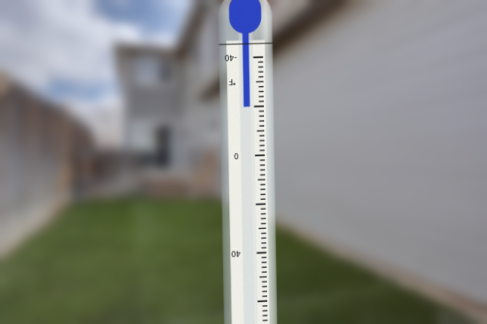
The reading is -20 °F
